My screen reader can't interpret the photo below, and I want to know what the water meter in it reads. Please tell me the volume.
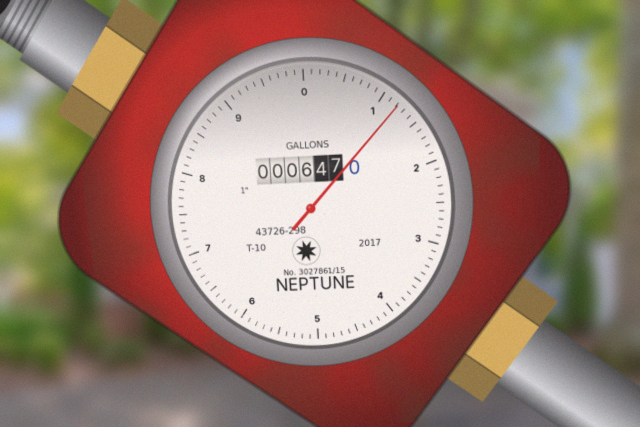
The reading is 6471.2 gal
